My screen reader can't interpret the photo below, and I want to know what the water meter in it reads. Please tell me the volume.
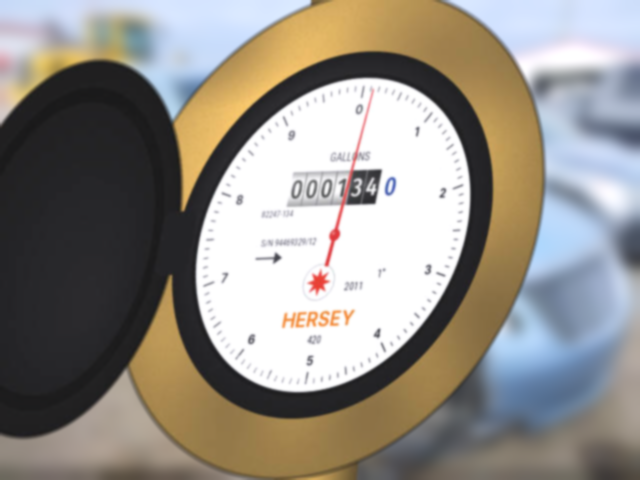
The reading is 1340.1 gal
